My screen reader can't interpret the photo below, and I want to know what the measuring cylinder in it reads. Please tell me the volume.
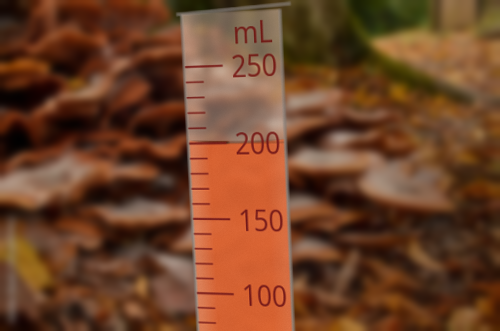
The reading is 200 mL
